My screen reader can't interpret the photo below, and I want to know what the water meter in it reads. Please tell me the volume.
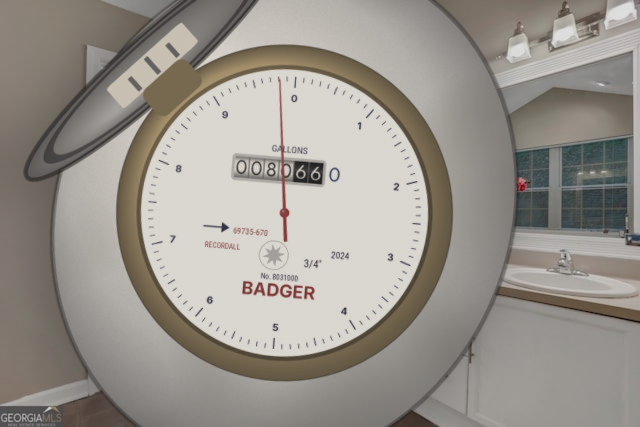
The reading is 80659.8 gal
